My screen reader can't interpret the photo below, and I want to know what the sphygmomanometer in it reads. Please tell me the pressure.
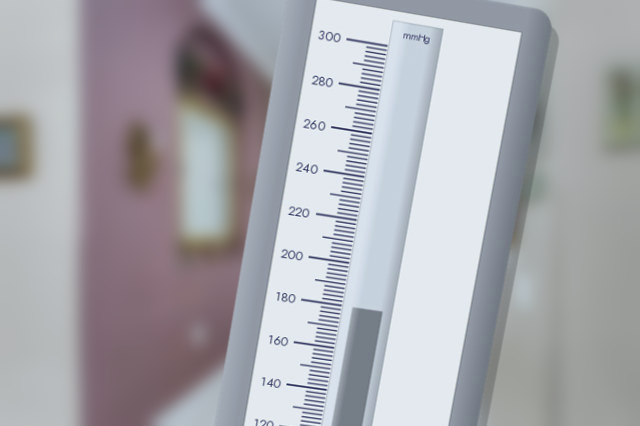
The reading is 180 mmHg
